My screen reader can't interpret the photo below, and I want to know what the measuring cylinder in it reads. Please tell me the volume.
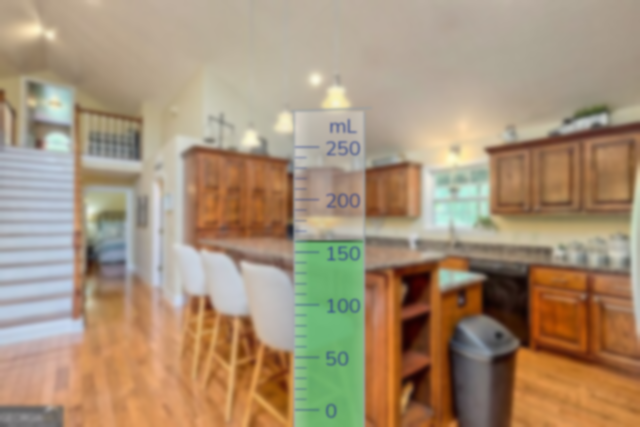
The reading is 160 mL
